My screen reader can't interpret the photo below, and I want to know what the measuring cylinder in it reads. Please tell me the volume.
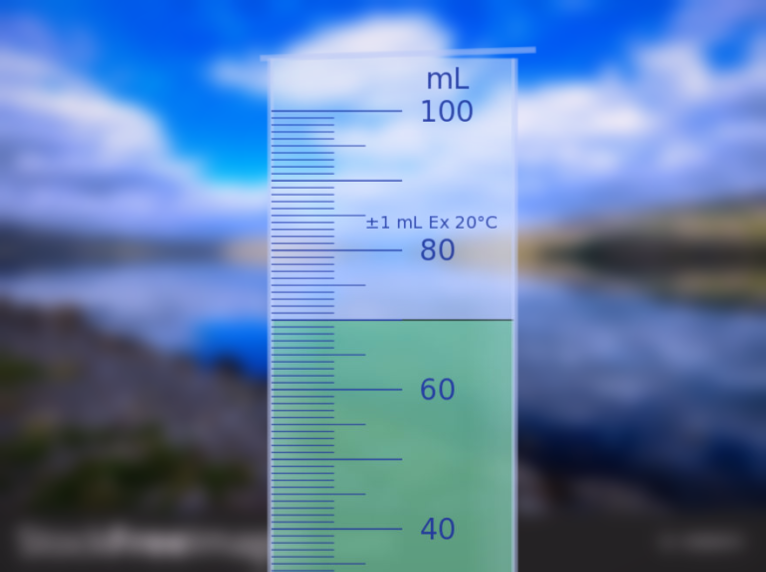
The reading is 70 mL
